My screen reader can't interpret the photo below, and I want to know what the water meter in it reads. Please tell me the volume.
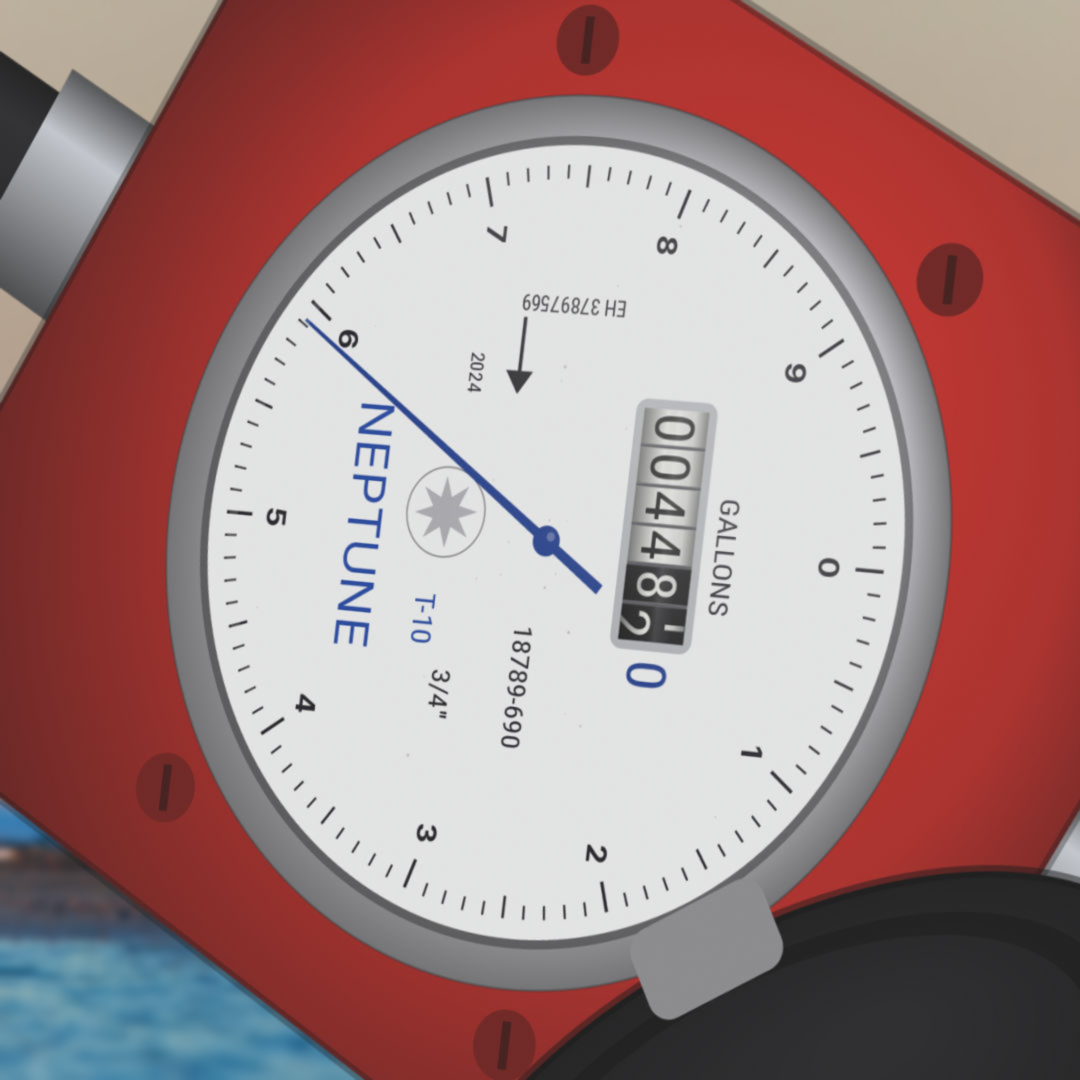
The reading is 44815.9 gal
